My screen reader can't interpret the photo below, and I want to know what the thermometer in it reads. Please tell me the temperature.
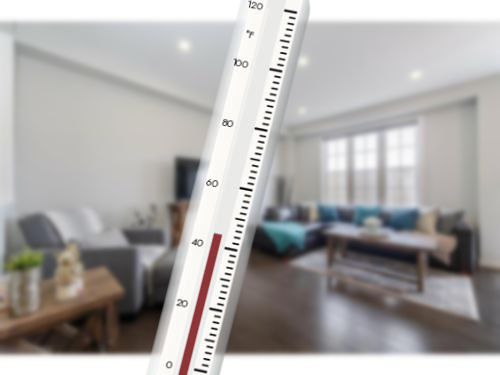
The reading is 44 °F
